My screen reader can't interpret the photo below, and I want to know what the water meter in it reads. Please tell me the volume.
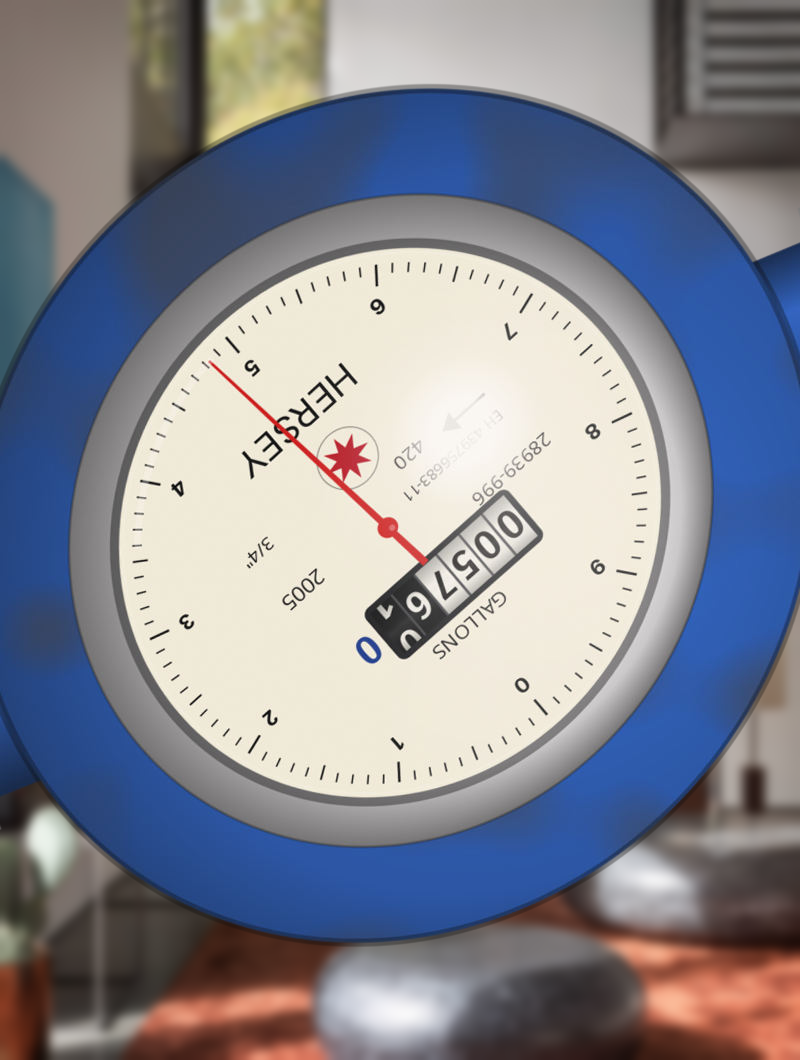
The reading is 57604.8 gal
